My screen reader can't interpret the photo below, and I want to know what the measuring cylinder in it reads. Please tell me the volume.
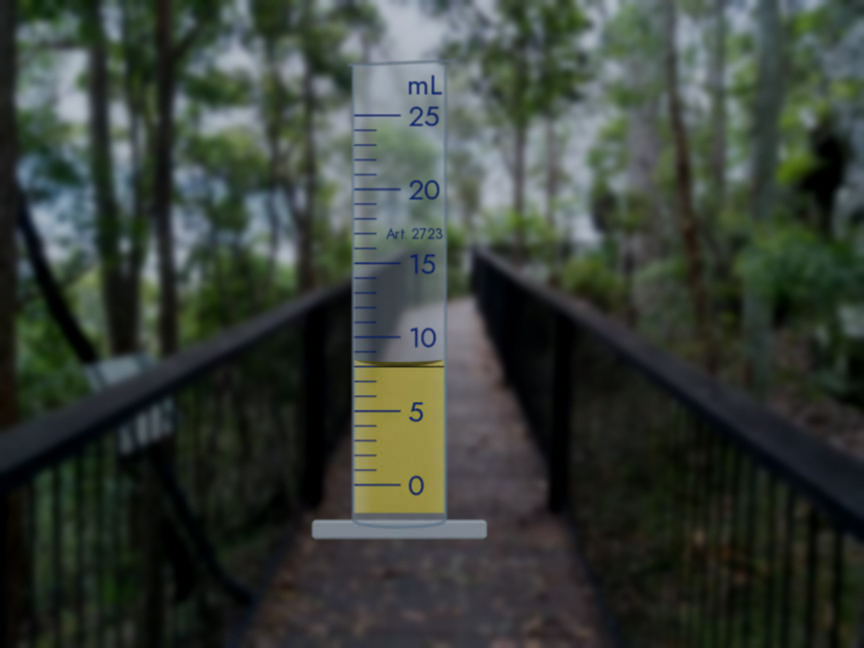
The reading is 8 mL
